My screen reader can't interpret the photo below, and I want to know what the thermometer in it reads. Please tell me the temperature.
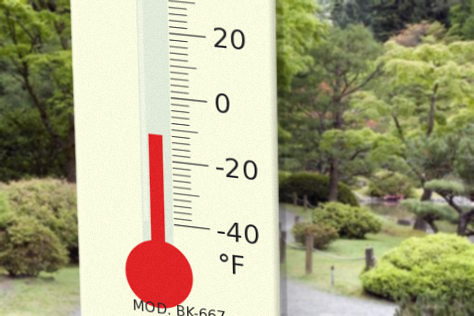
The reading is -12 °F
